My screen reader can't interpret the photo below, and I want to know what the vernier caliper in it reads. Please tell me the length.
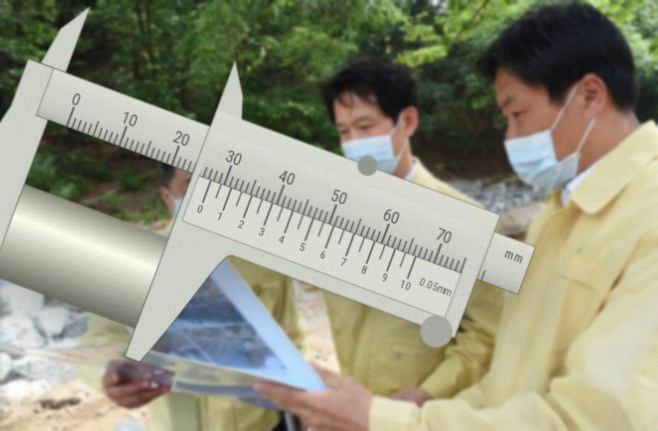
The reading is 27.5 mm
